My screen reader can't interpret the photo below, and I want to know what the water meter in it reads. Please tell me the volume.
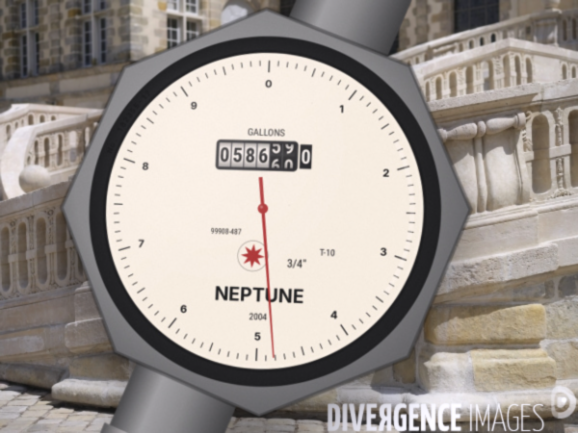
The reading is 586594.8 gal
